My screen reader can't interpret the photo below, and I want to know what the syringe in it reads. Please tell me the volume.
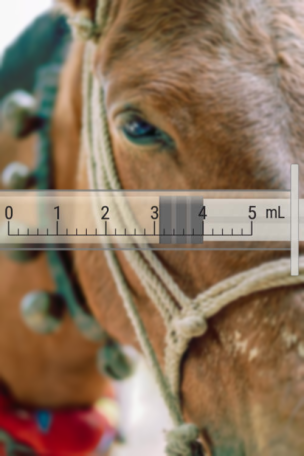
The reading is 3.1 mL
